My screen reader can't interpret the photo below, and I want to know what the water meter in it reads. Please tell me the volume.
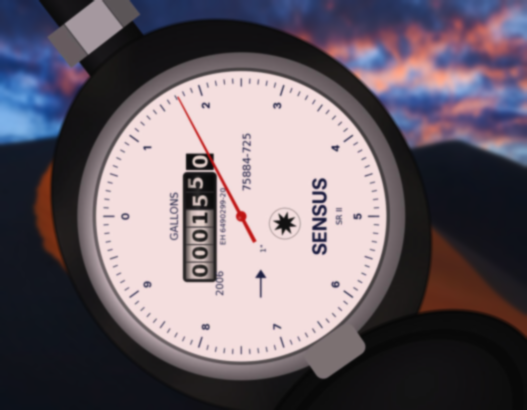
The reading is 1551.7 gal
